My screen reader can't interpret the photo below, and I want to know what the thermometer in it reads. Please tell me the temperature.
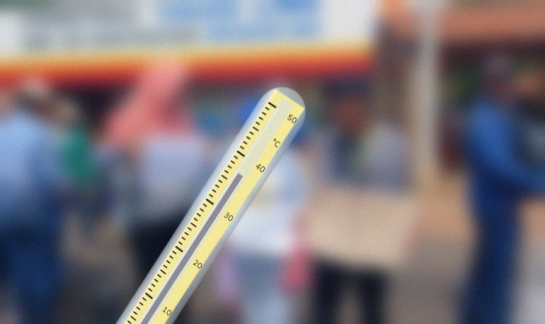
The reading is 37 °C
